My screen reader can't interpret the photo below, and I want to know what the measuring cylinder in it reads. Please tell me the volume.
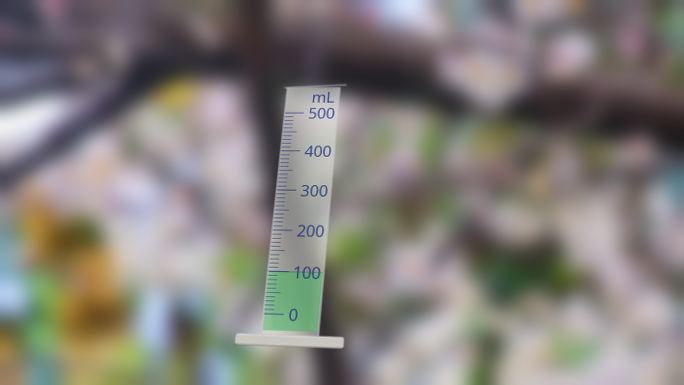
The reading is 100 mL
